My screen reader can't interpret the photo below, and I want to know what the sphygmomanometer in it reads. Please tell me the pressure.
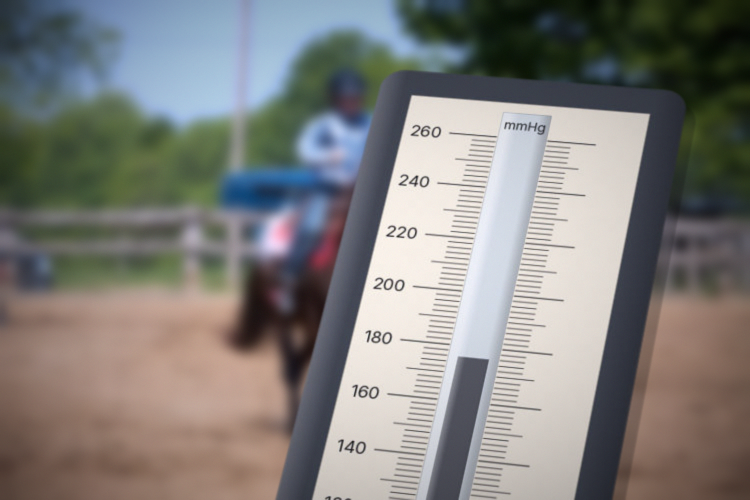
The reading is 176 mmHg
